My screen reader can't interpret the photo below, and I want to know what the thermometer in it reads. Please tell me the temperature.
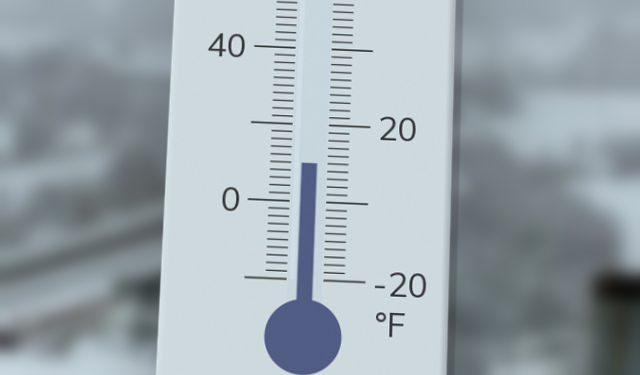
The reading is 10 °F
